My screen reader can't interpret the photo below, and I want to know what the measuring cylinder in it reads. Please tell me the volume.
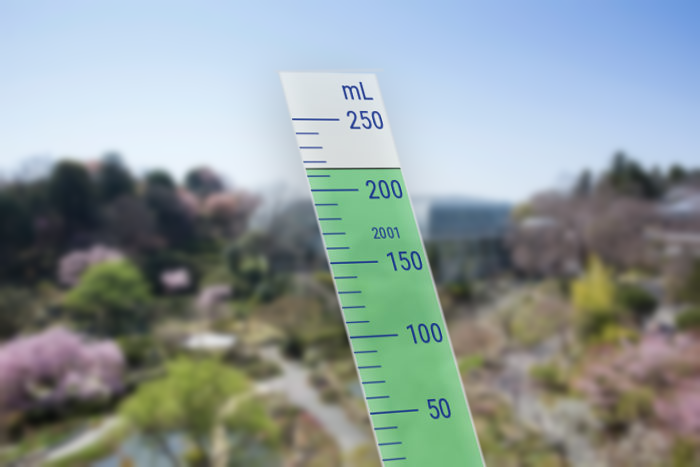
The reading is 215 mL
